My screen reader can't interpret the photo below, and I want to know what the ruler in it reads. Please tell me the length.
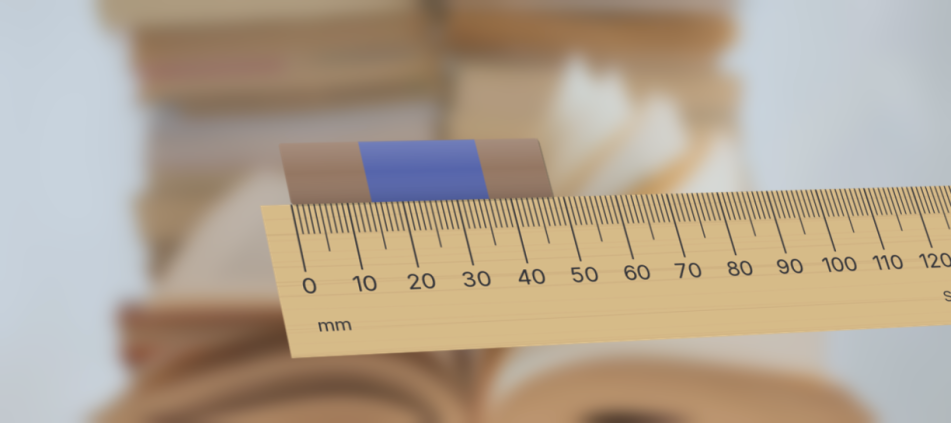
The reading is 48 mm
